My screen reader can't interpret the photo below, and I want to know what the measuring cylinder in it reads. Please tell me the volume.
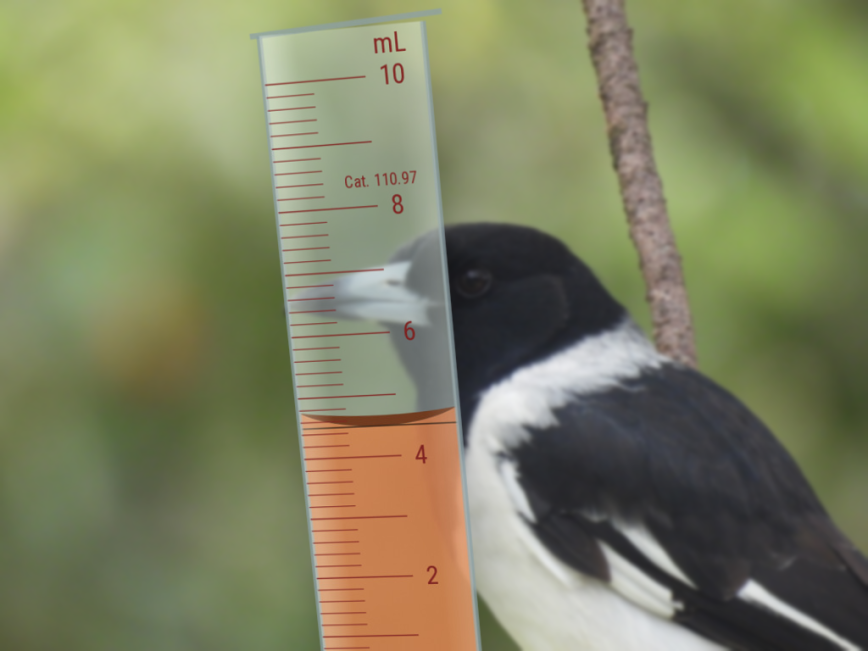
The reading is 4.5 mL
